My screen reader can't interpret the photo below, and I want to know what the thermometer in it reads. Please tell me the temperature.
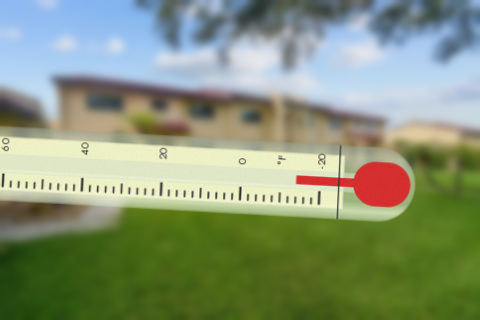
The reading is -14 °F
